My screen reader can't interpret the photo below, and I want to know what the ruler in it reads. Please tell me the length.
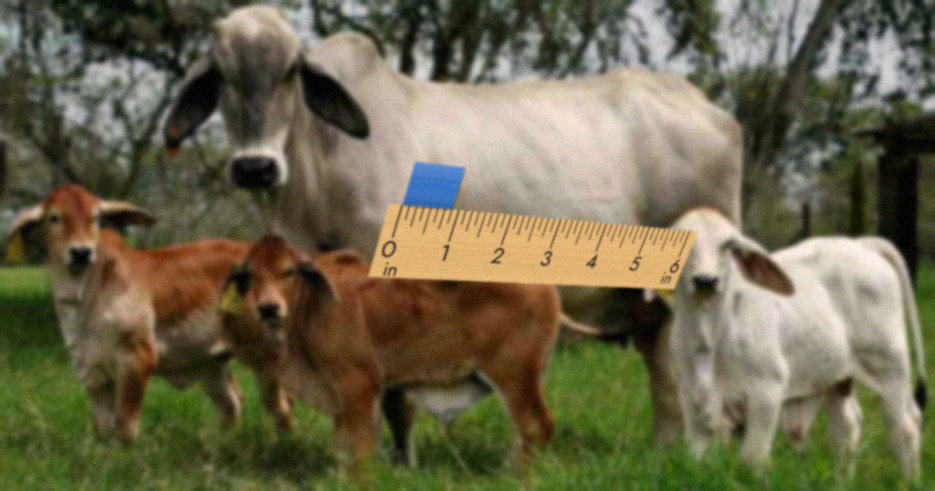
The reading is 0.875 in
